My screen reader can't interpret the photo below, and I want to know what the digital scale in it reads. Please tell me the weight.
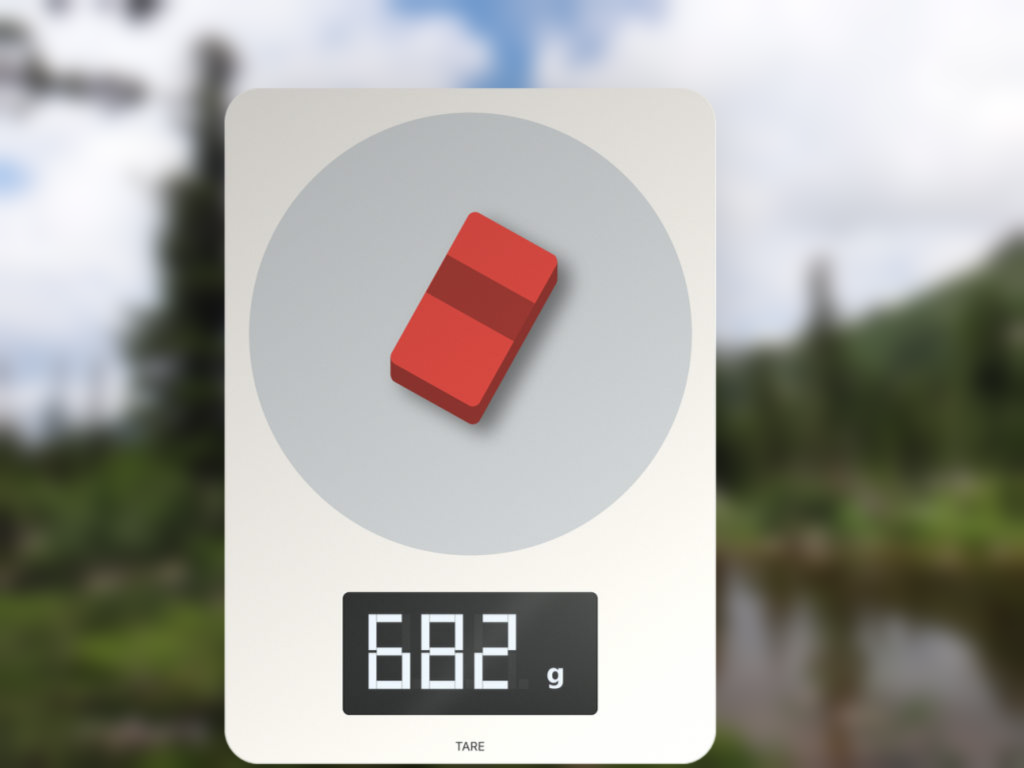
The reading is 682 g
